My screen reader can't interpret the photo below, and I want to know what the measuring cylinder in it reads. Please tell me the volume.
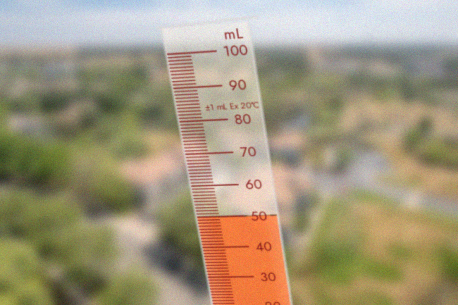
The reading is 50 mL
